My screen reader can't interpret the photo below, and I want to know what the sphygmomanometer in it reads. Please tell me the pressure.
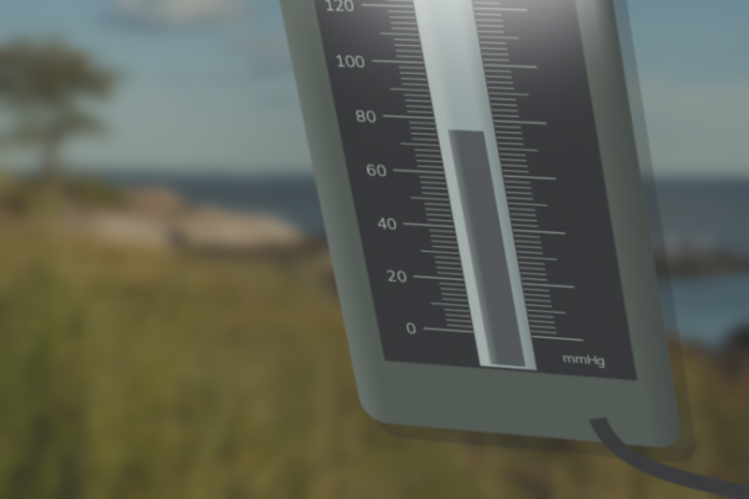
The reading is 76 mmHg
